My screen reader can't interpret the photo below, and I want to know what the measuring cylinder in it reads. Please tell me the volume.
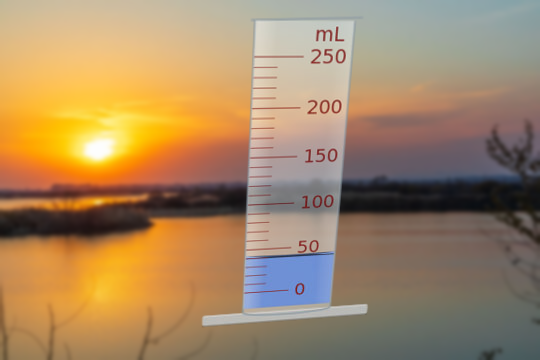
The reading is 40 mL
